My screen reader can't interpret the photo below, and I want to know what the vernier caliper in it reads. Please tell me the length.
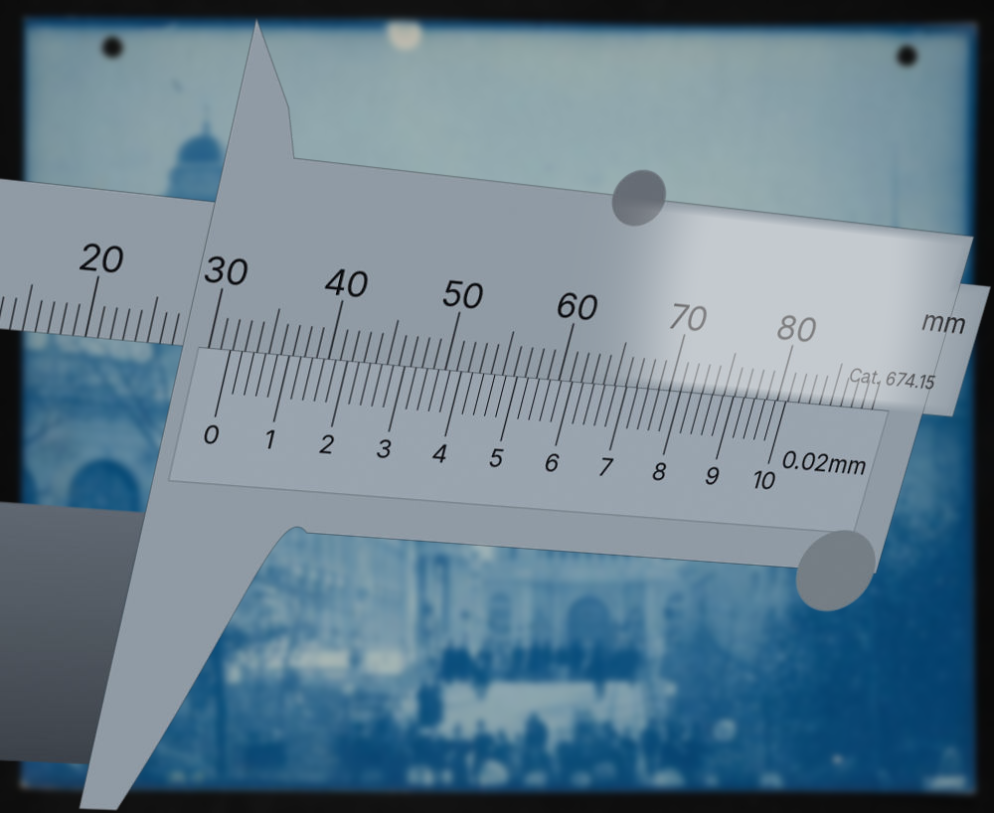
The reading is 31.8 mm
